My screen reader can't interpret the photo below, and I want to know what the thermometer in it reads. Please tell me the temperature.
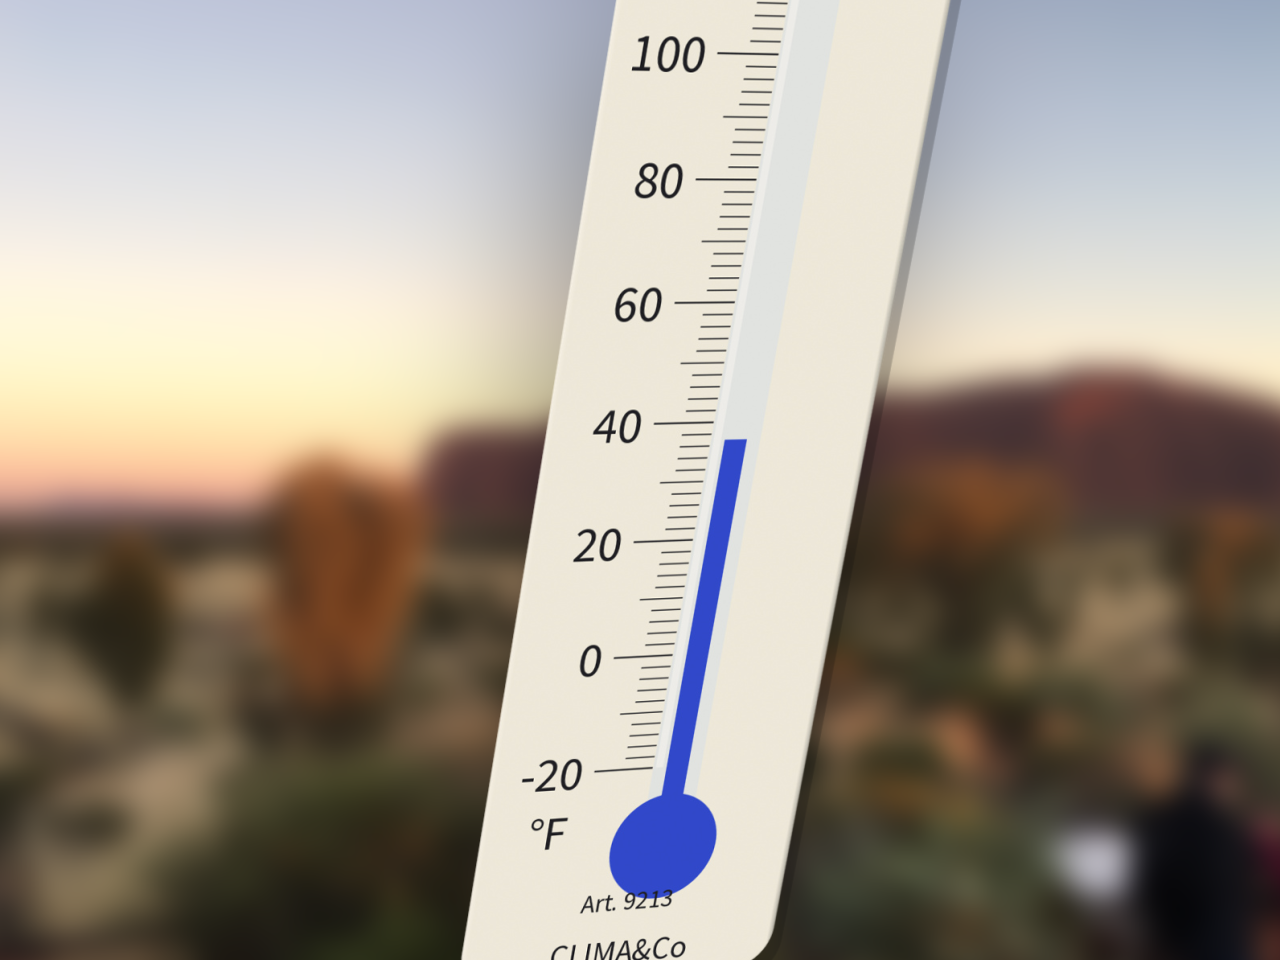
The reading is 37 °F
